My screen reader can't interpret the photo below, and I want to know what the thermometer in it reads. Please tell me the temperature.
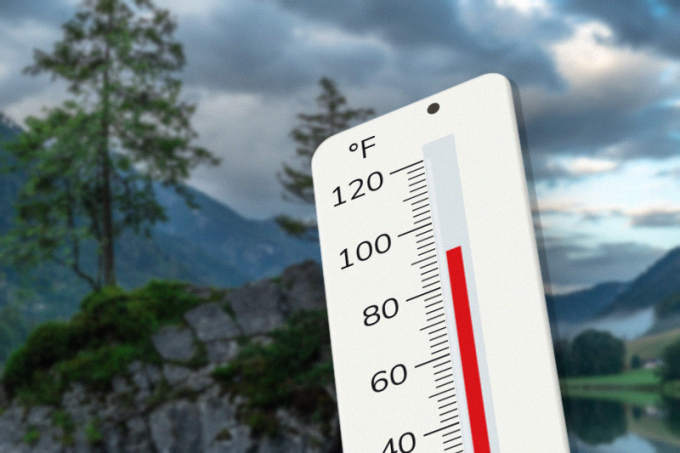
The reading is 90 °F
